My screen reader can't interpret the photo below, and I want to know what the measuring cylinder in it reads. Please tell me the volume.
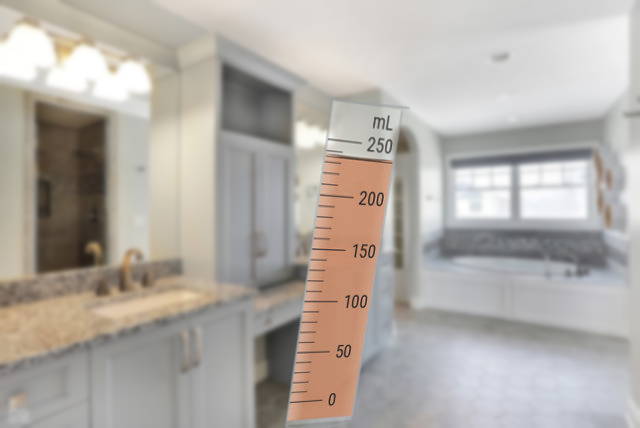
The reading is 235 mL
